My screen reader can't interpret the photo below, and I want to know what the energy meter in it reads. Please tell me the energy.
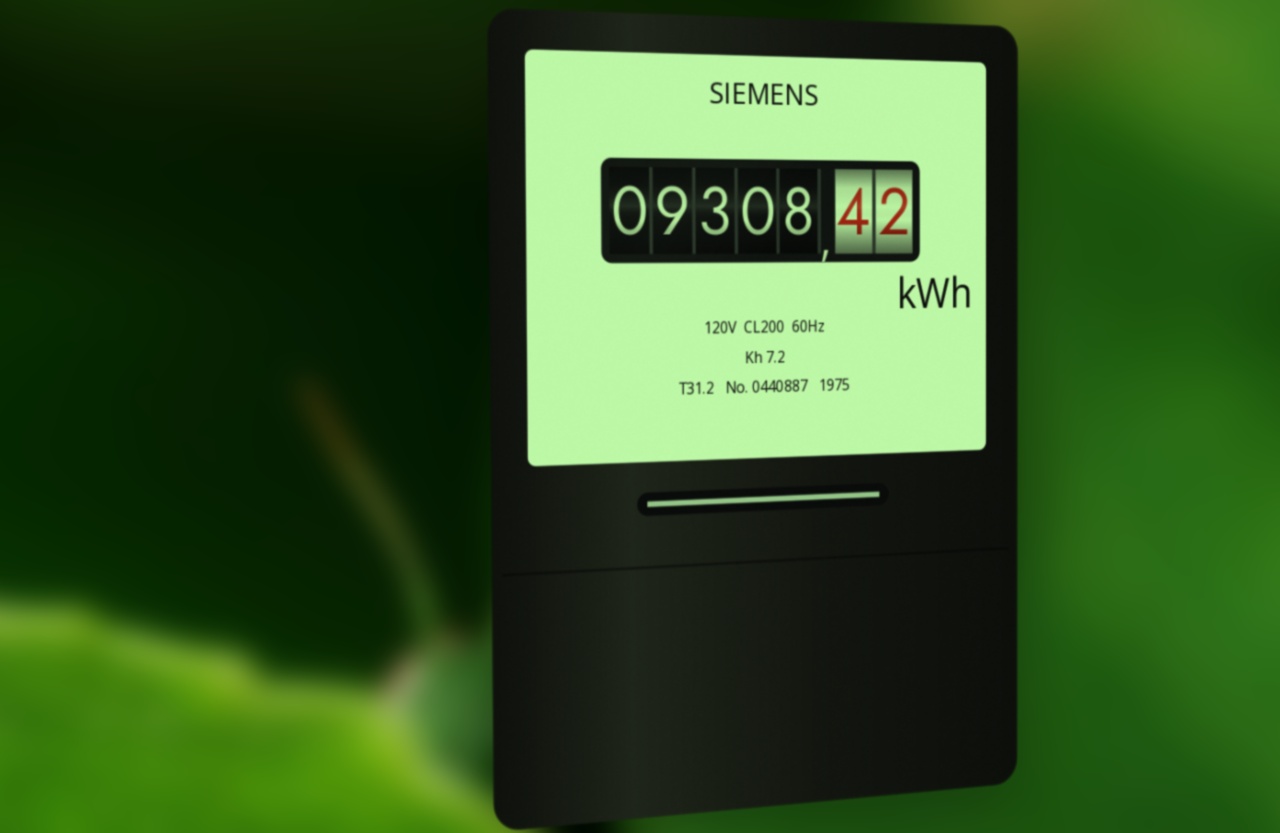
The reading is 9308.42 kWh
